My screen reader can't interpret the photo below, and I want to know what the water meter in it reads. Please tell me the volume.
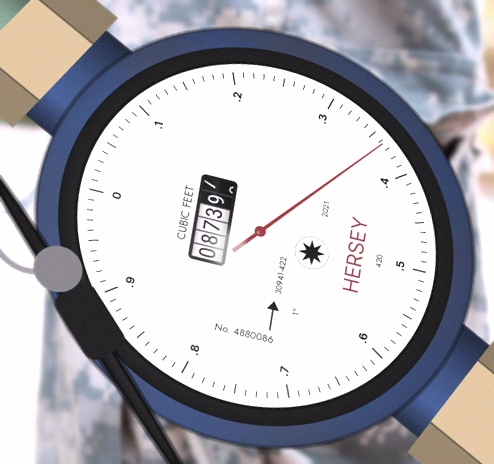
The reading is 87397.36 ft³
